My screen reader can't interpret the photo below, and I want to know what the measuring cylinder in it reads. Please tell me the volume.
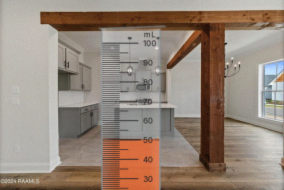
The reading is 50 mL
